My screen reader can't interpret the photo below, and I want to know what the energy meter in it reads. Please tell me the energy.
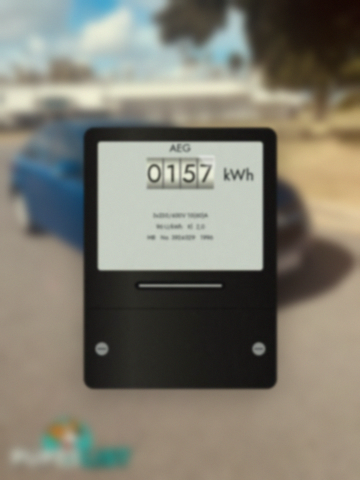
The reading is 157 kWh
